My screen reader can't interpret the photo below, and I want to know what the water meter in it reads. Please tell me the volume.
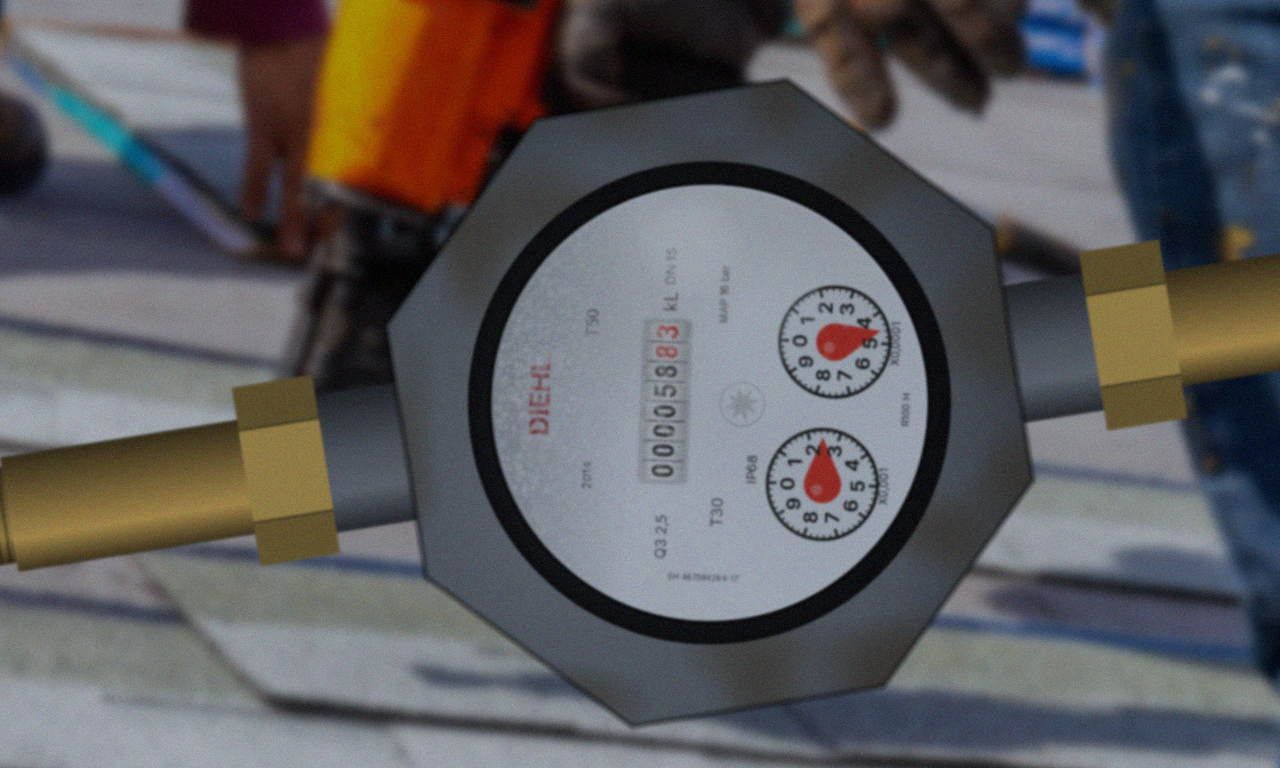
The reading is 58.8324 kL
